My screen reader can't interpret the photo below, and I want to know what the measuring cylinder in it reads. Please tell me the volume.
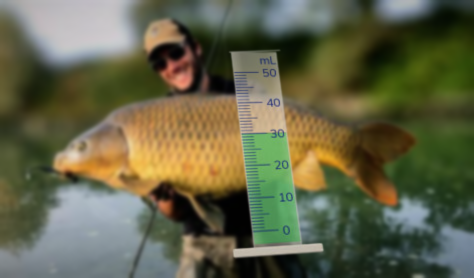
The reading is 30 mL
